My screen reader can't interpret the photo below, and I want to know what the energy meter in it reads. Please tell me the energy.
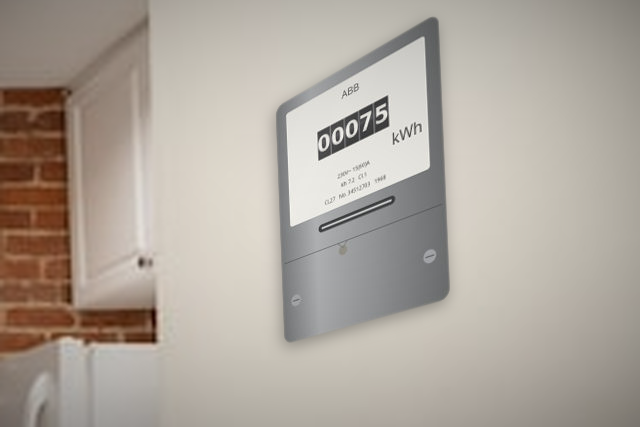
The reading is 75 kWh
